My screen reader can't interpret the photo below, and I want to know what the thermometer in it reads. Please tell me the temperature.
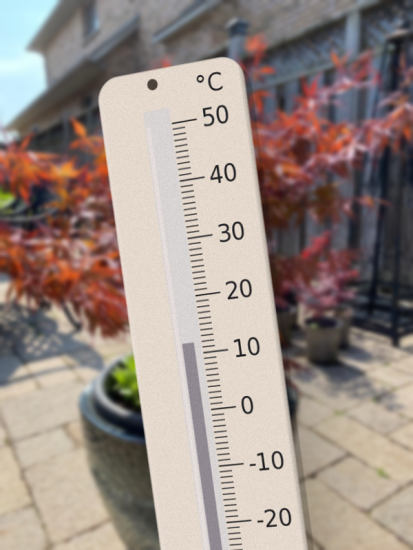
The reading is 12 °C
